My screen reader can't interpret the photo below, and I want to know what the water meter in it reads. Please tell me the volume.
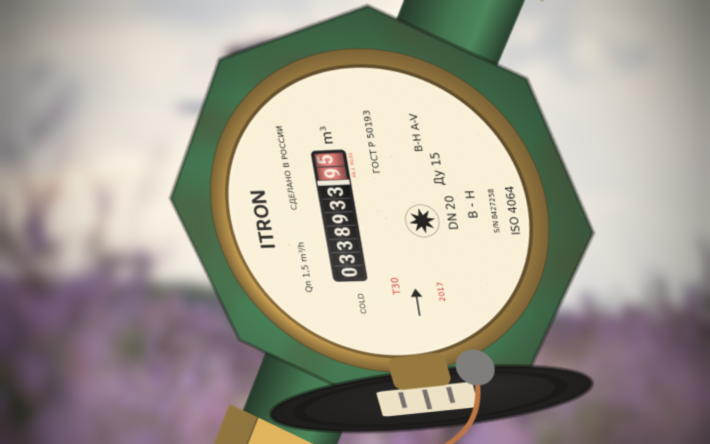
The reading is 338933.95 m³
